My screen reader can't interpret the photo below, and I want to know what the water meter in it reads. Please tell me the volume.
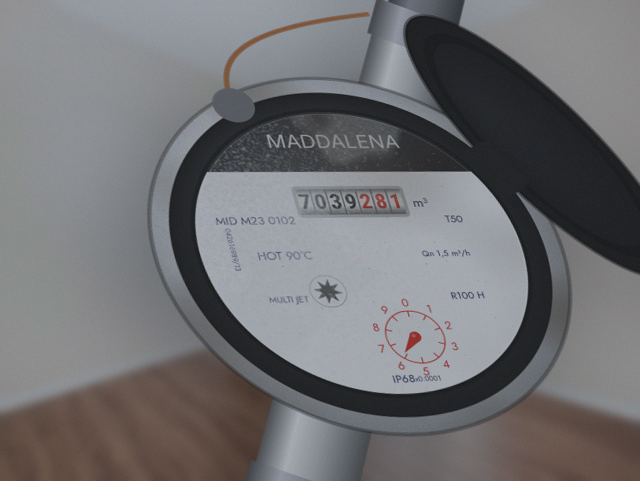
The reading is 7039.2816 m³
